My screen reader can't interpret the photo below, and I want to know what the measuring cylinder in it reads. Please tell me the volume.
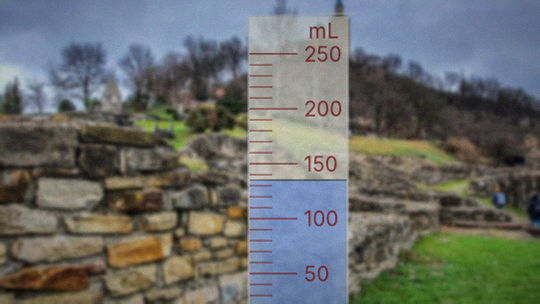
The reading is 135 mL
